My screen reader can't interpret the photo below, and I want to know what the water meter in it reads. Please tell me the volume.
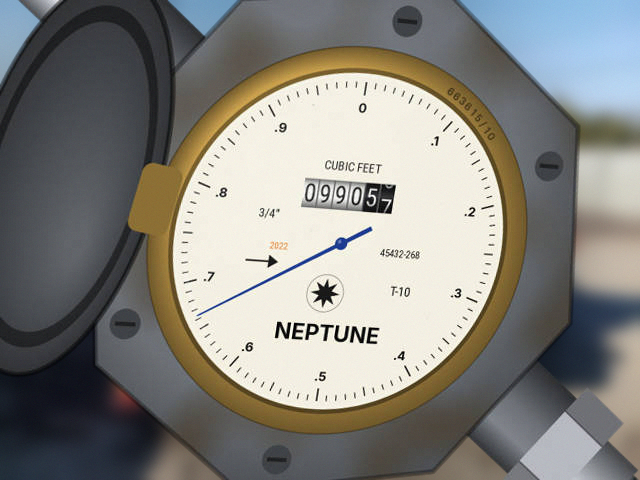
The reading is 99056.66 ft³
